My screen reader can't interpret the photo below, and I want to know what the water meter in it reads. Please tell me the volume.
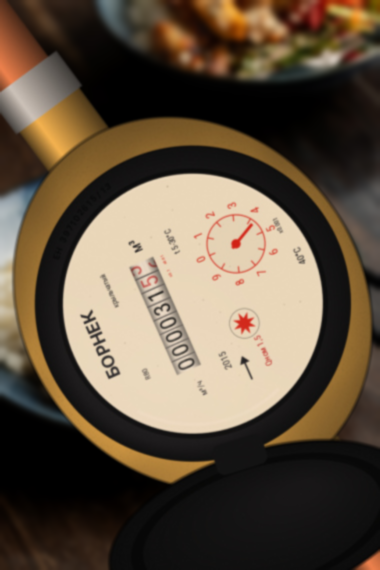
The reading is 31.554 m³
